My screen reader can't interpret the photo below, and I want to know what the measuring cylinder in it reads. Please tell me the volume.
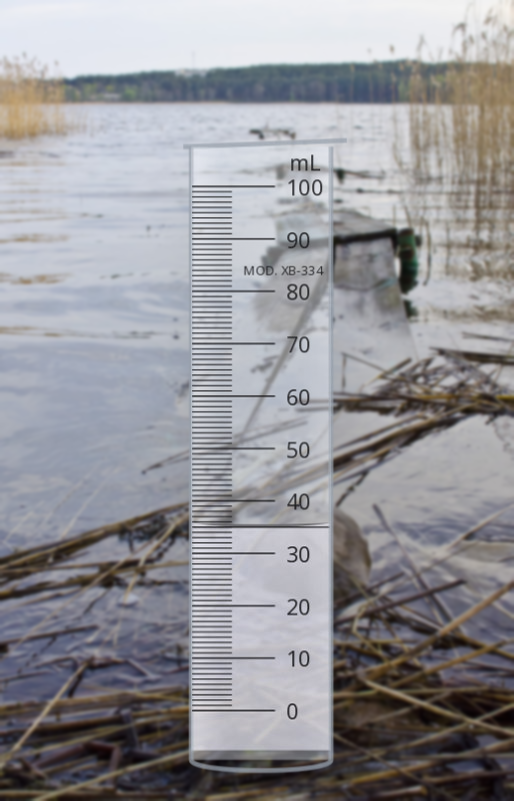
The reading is 35 mL
